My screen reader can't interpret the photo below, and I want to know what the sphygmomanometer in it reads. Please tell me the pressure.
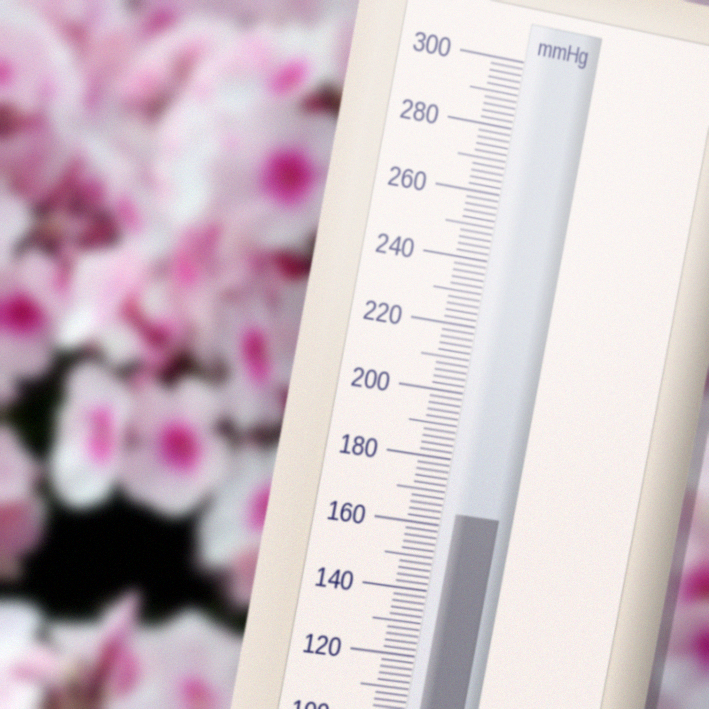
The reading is 164 mmHg
